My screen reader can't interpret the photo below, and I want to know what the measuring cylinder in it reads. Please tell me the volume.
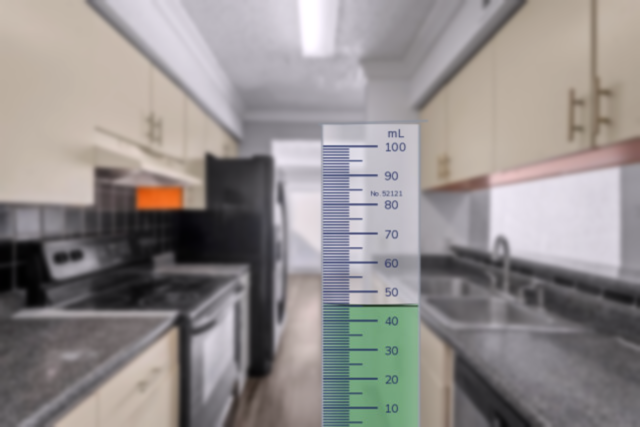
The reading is 45 mL
